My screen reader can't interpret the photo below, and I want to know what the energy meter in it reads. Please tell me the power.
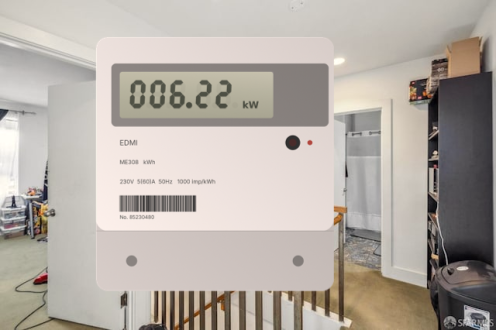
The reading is 6.22 kW
